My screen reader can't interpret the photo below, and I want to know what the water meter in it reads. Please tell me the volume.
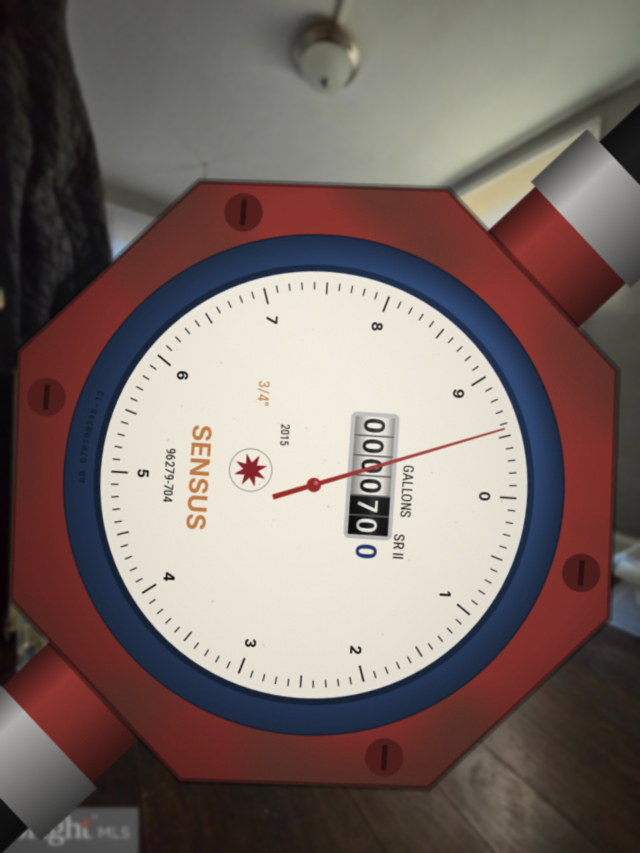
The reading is 699.4 gal
